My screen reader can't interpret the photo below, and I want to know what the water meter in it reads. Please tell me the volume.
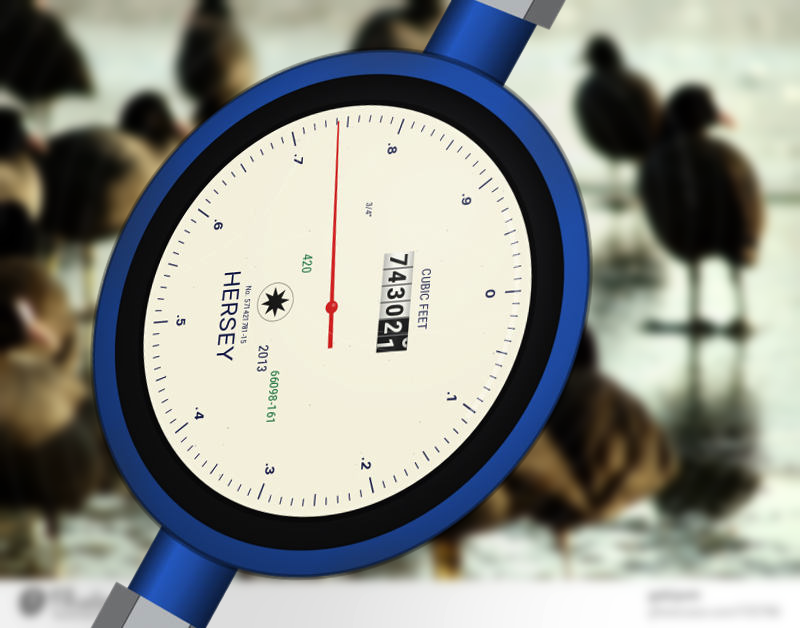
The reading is 743020.74 ft³
